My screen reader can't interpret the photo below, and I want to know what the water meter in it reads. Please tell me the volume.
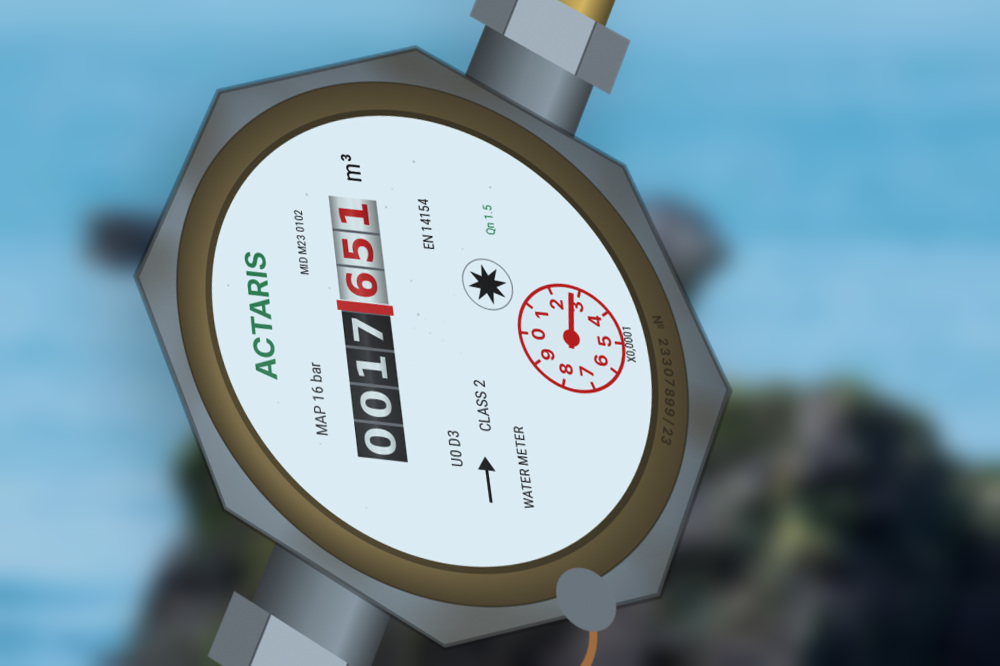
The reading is 17.6512 m³
